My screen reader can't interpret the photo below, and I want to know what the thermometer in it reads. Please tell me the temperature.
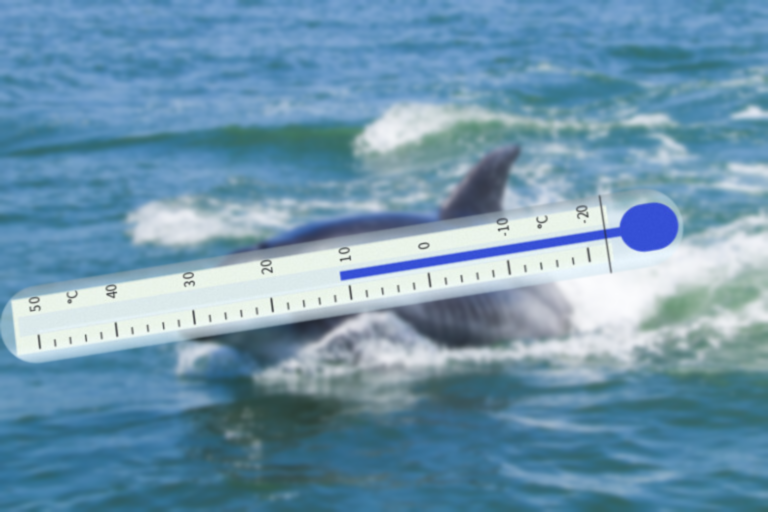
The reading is 11 °C
